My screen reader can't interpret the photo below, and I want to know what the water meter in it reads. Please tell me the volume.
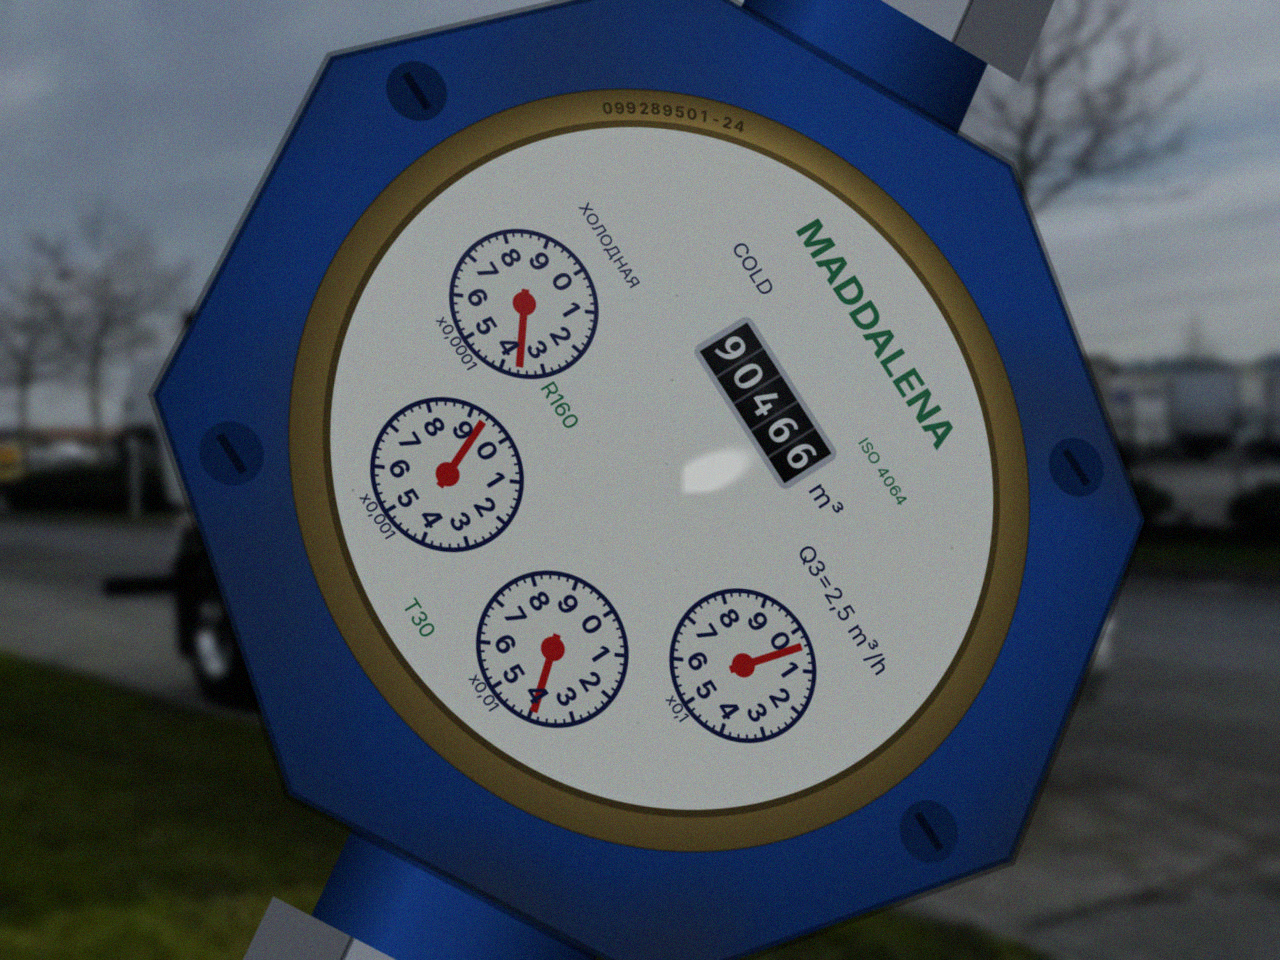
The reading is 90466.0393 m³
